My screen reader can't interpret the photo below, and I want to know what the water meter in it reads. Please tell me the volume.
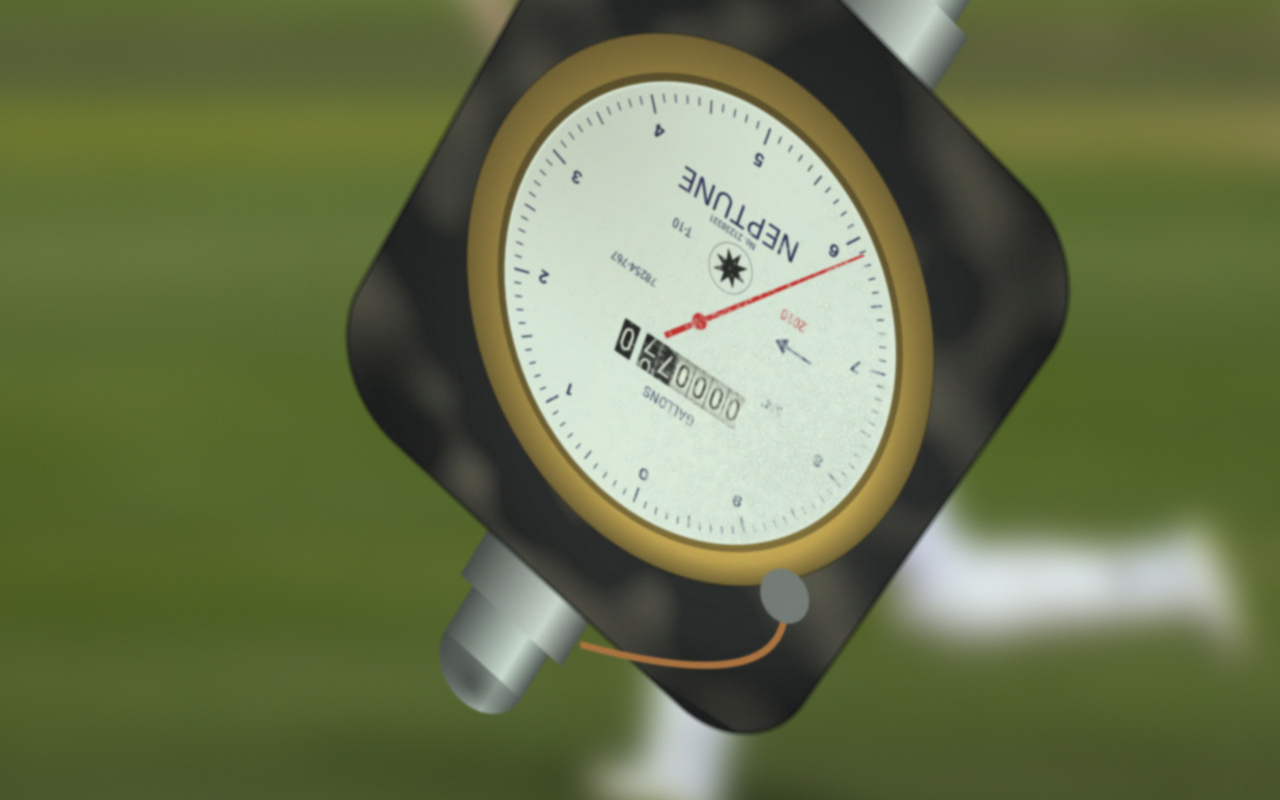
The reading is 766.1 gal
